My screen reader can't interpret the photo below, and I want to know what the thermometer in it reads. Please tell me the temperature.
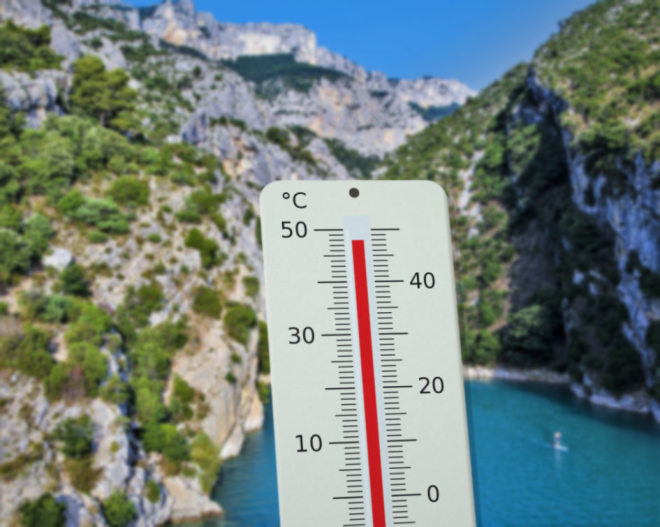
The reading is 48 °C
